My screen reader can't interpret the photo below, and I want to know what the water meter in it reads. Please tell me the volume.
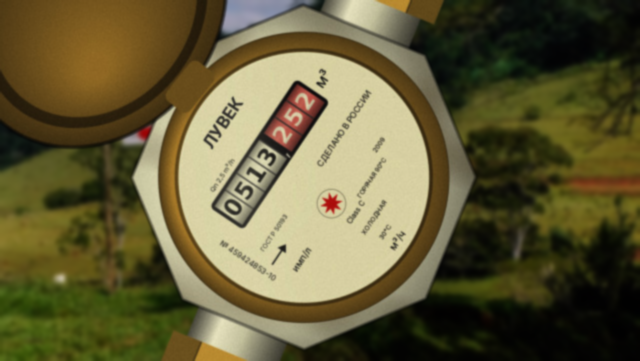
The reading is 513.252 m³
